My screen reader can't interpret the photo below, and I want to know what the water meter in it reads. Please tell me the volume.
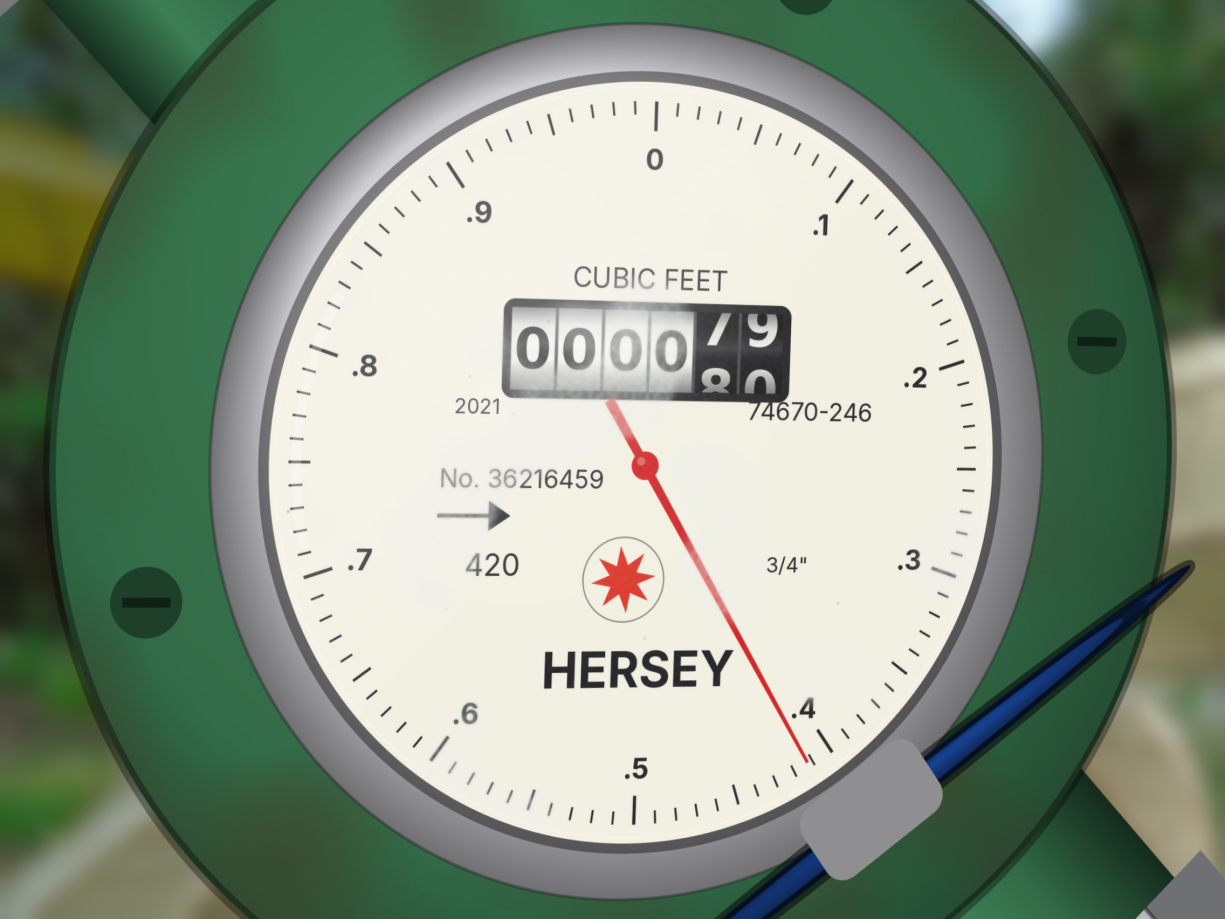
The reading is 79.41 ft³
